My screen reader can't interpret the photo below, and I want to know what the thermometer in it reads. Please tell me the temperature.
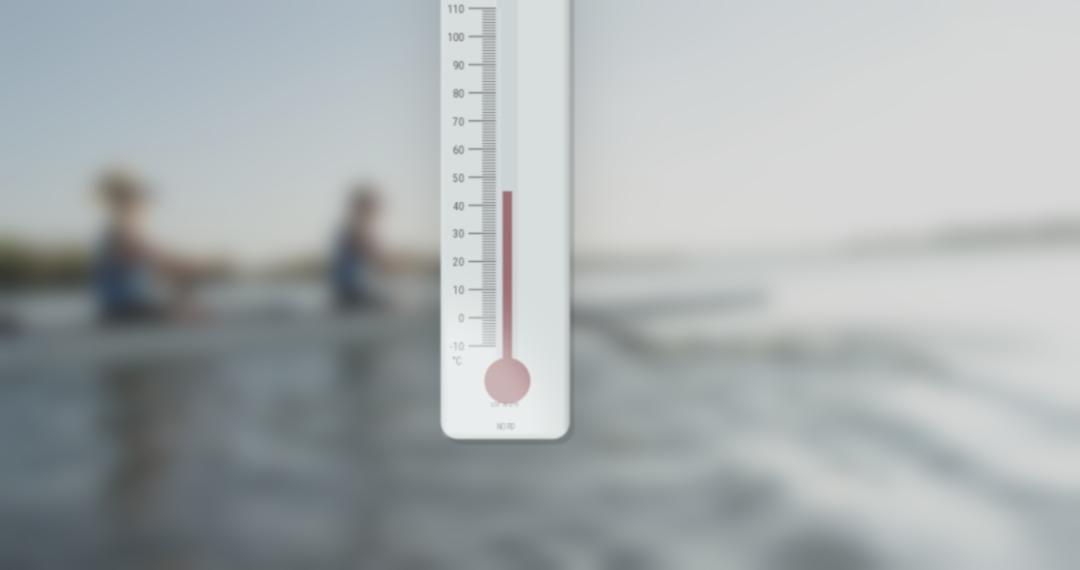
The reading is 45 °C
